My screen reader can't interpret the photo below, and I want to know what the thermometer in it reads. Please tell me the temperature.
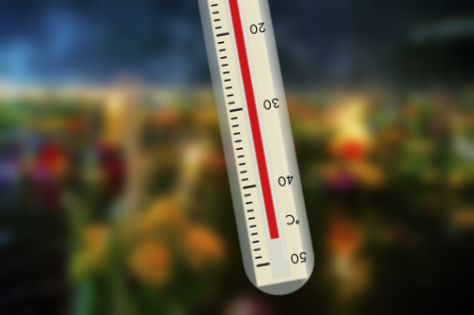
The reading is 47 °C
